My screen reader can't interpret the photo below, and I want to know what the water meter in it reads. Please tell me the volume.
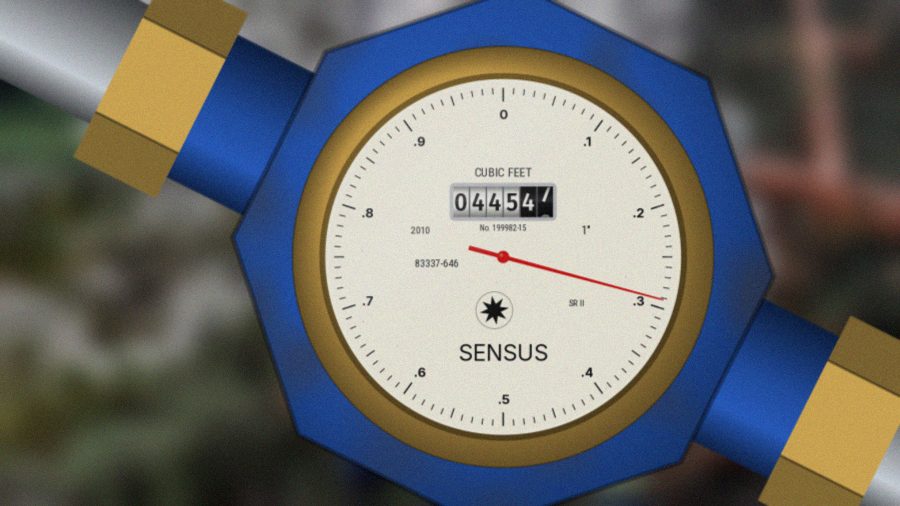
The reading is 44547.29 ft³
